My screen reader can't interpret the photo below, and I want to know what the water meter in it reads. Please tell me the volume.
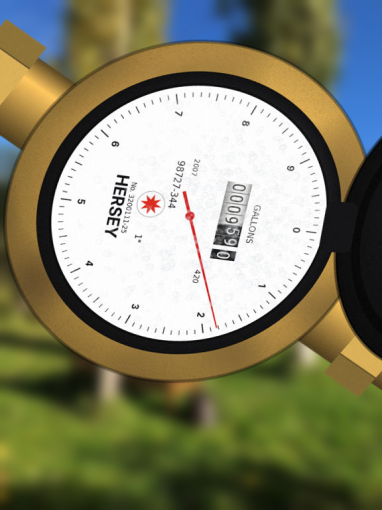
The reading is 9591.8 gal
